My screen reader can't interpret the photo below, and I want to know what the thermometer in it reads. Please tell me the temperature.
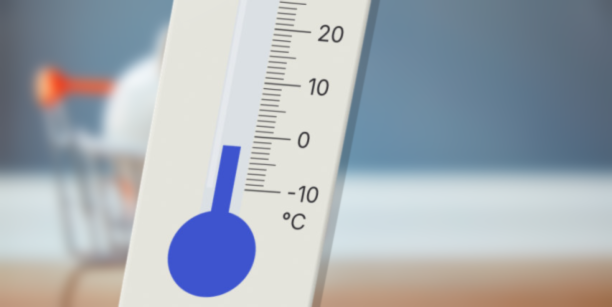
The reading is -2 °C
